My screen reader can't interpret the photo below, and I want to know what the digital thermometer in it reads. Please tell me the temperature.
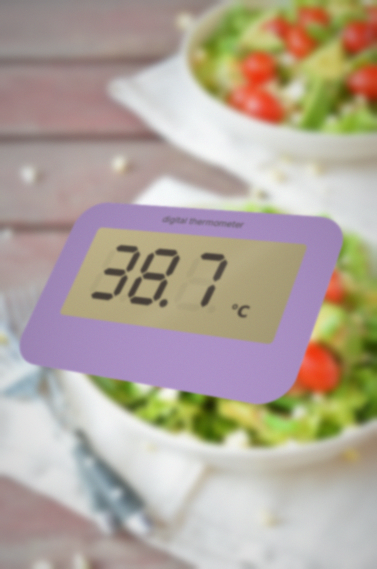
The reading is 38.7 °C
